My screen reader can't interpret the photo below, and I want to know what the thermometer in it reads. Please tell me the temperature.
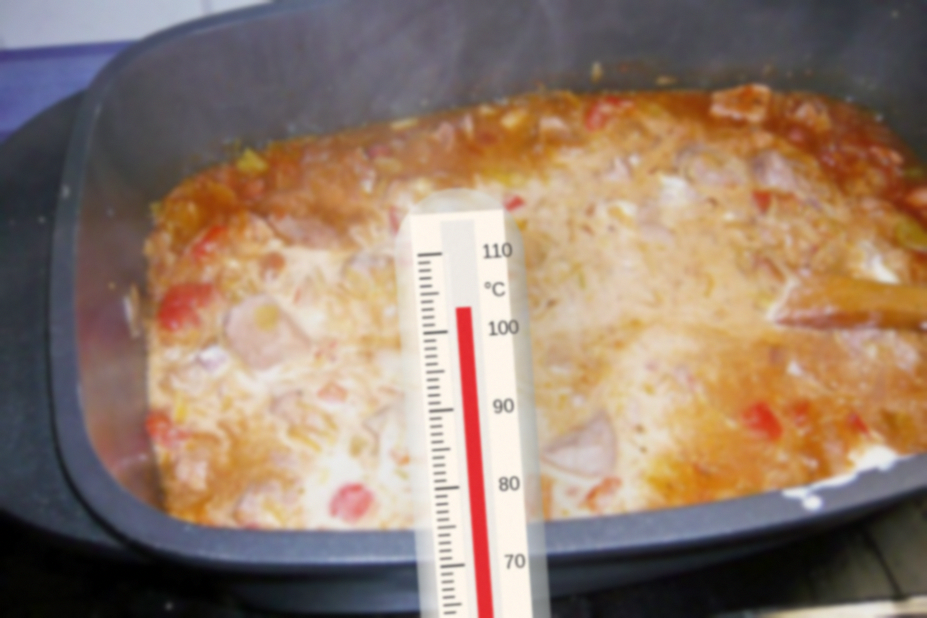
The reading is 103 °C
